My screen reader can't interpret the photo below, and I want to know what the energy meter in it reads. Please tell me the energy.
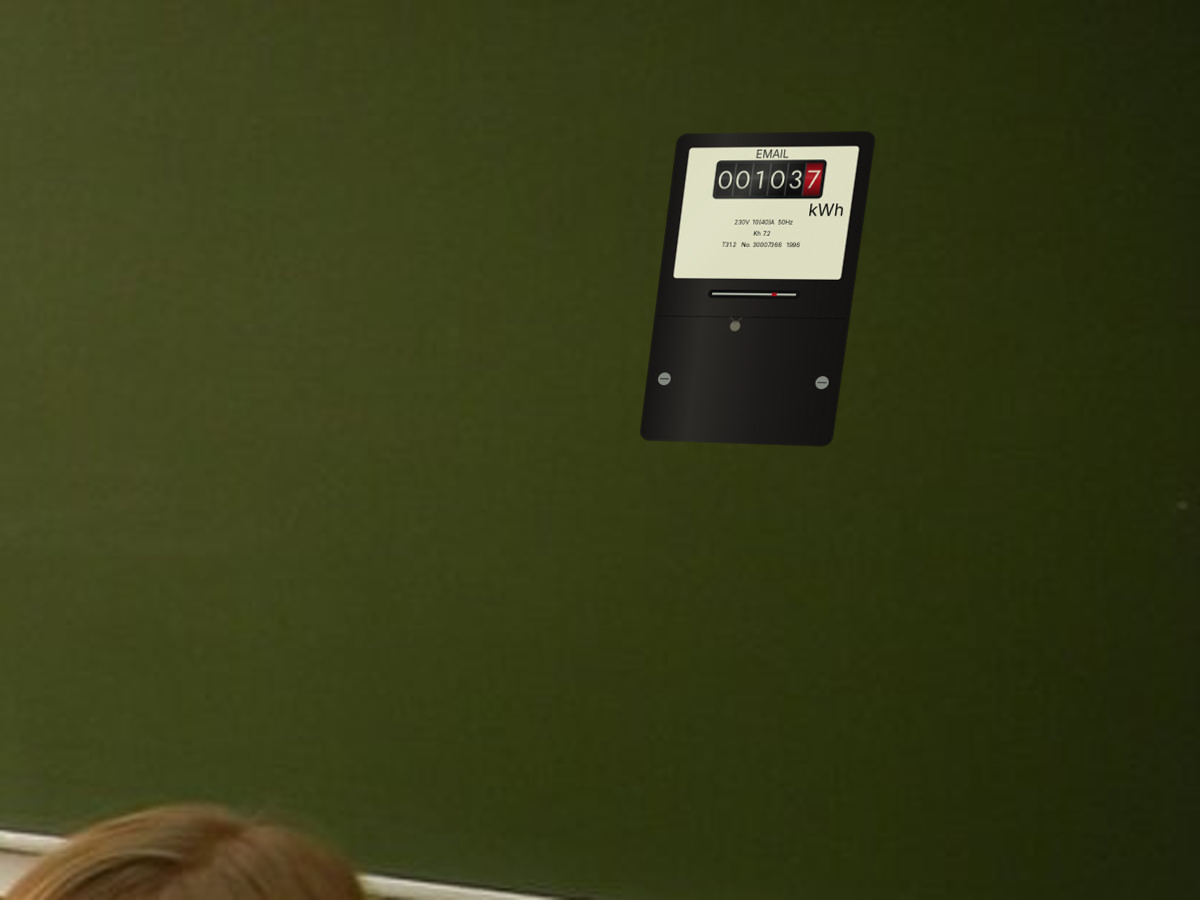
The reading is 103.7 kWh
